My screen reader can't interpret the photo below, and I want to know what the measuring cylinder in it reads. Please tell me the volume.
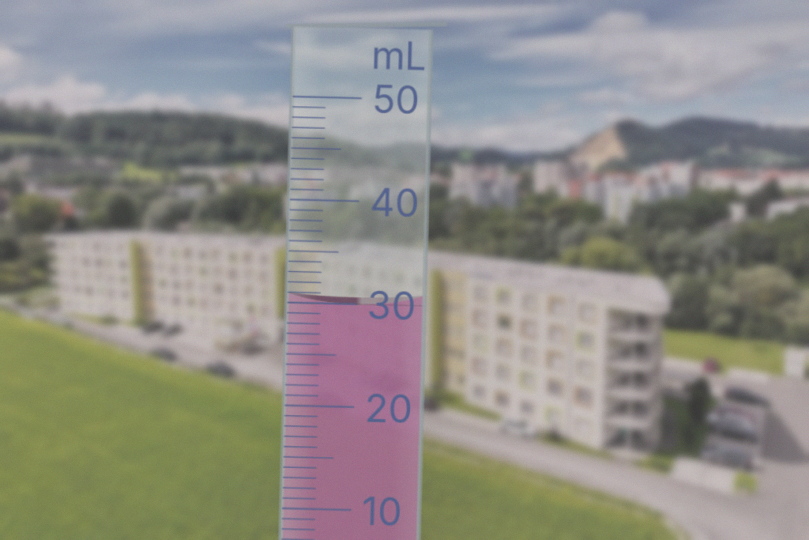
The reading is 30 mL
